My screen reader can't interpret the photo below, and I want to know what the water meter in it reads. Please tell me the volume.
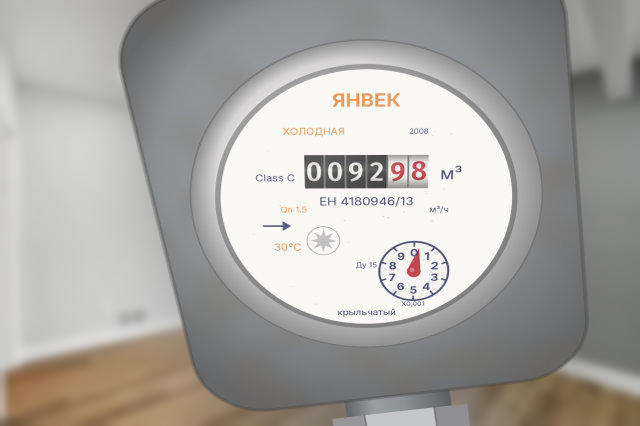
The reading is 92.980 m³
